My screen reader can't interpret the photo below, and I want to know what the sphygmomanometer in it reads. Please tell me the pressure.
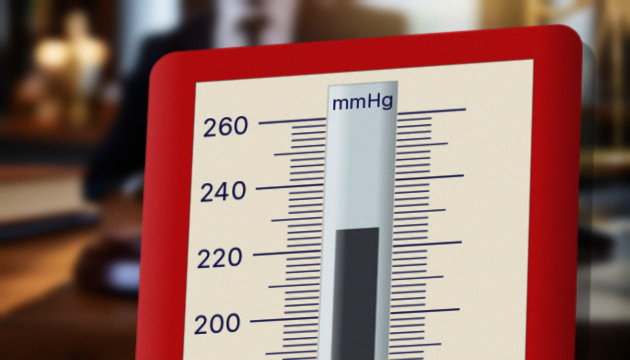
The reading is 226 mmHg
